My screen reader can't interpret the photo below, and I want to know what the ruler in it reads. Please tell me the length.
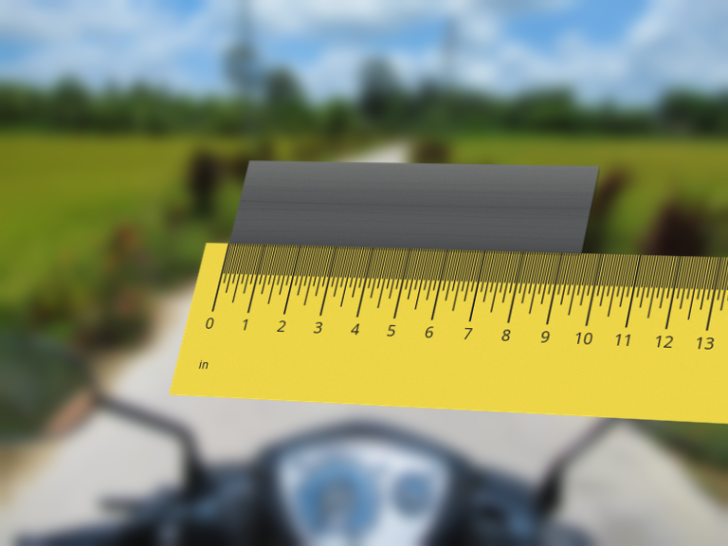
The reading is 9.5 in
